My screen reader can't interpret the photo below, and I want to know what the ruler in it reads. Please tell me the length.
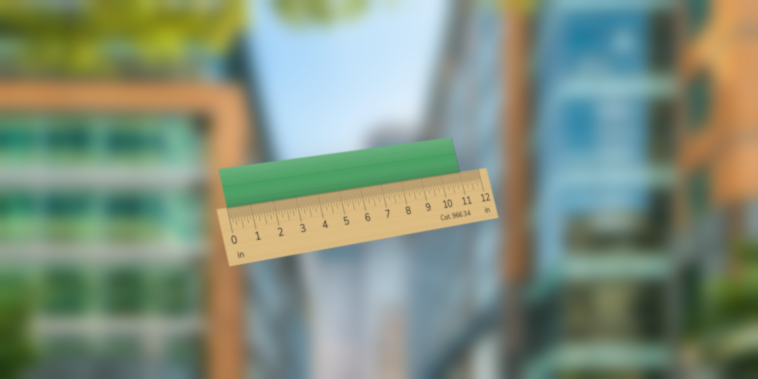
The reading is 11 in
